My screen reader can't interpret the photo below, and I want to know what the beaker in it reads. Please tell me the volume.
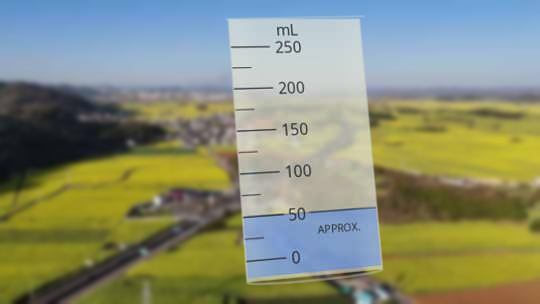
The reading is 50 mL
